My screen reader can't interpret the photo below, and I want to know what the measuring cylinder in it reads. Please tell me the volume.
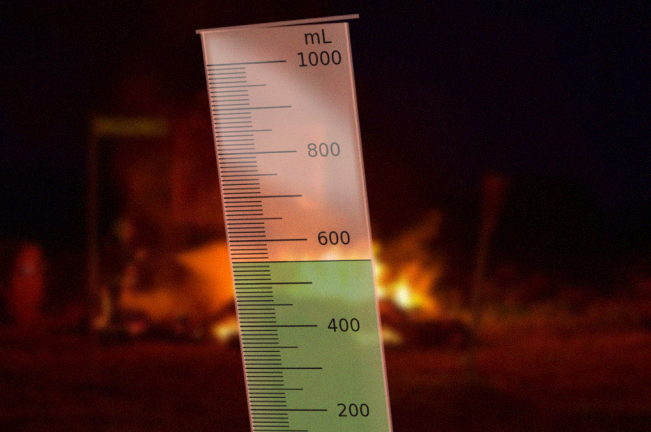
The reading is 550 mL
